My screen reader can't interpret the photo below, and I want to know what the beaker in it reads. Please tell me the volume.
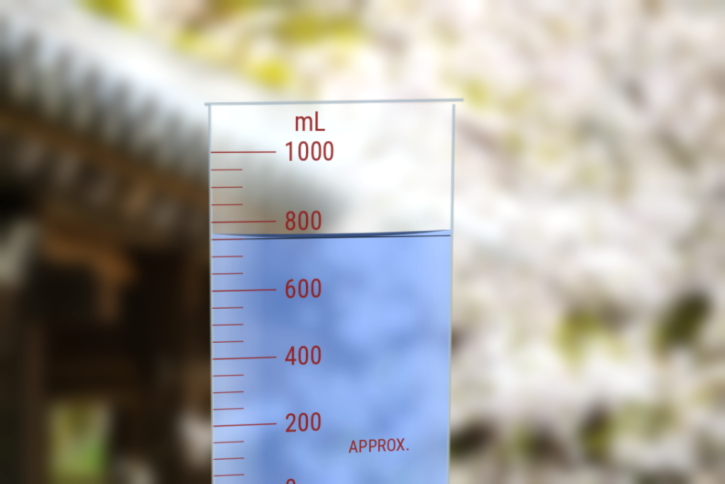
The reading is 750 mL
